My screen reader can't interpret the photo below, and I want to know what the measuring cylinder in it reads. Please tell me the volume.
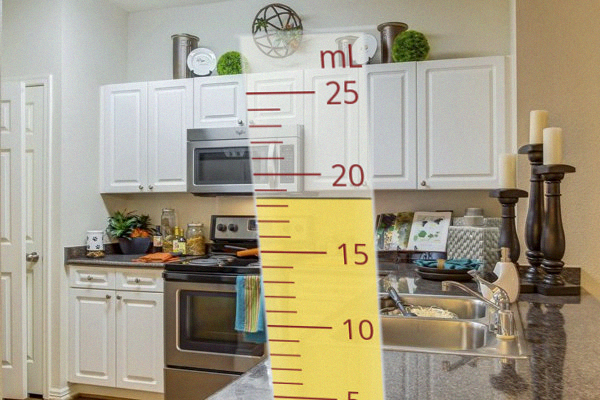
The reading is 18.5 mL
